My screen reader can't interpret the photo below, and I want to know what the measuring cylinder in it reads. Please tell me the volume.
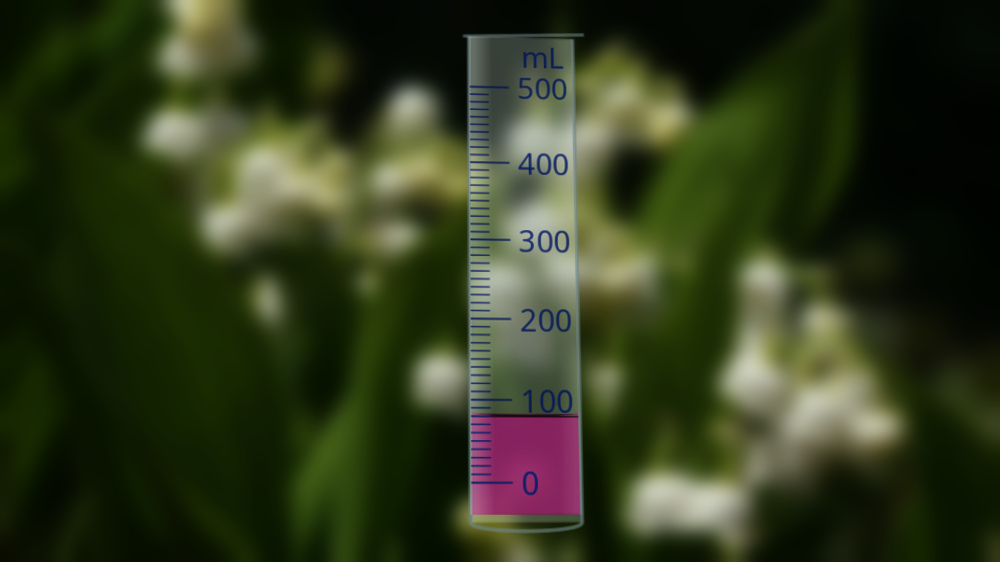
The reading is 80 mL
